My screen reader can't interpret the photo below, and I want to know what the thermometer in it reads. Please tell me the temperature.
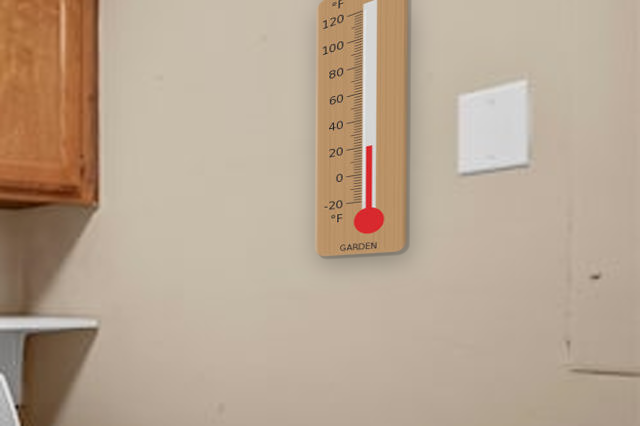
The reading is 20 °F
